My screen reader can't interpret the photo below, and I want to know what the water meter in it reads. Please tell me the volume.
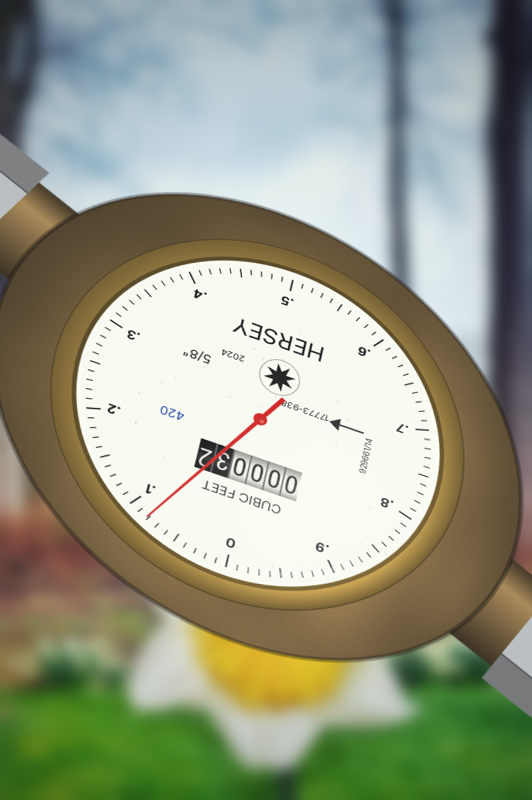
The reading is 32.08 ft³
